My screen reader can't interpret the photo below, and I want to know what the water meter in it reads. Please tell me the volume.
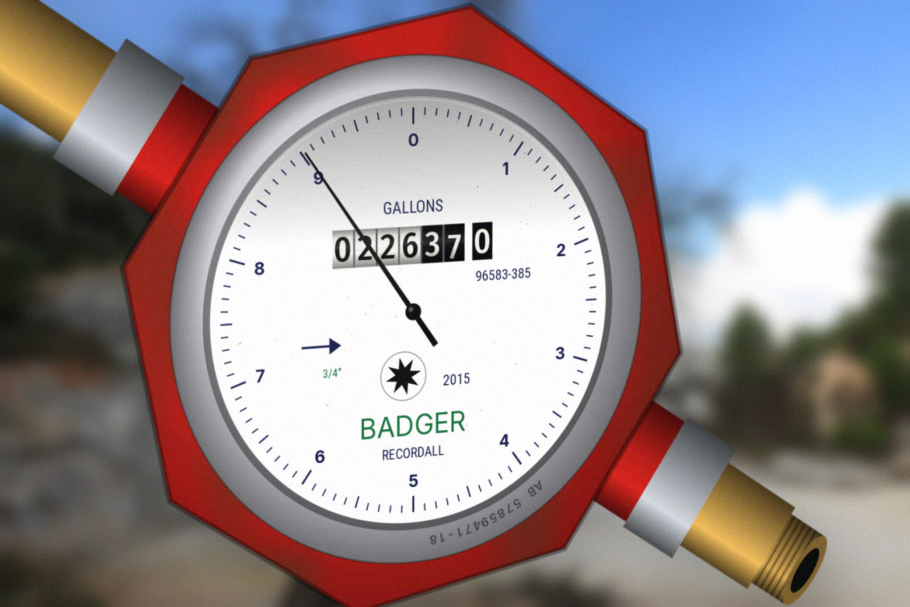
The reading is 226369.0 gal
